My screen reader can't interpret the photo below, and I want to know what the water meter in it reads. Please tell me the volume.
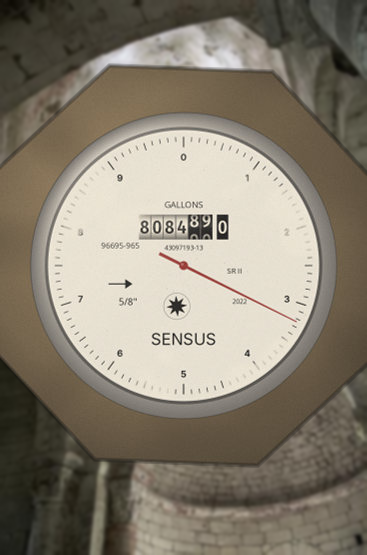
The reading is 8084893.2 gal
